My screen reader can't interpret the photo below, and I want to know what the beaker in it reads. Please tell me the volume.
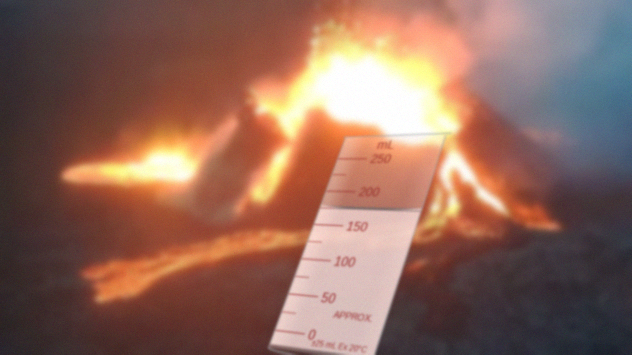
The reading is 175 mL
